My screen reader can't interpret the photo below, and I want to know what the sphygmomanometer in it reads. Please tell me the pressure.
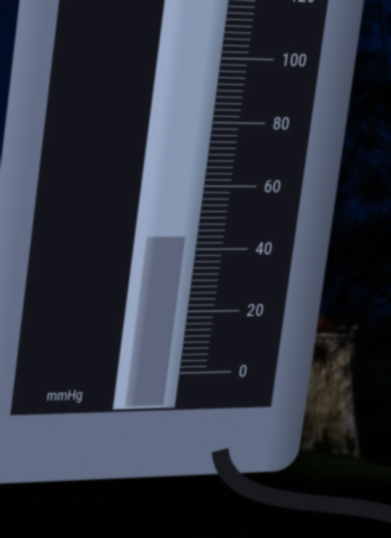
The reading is 44 mmHg
